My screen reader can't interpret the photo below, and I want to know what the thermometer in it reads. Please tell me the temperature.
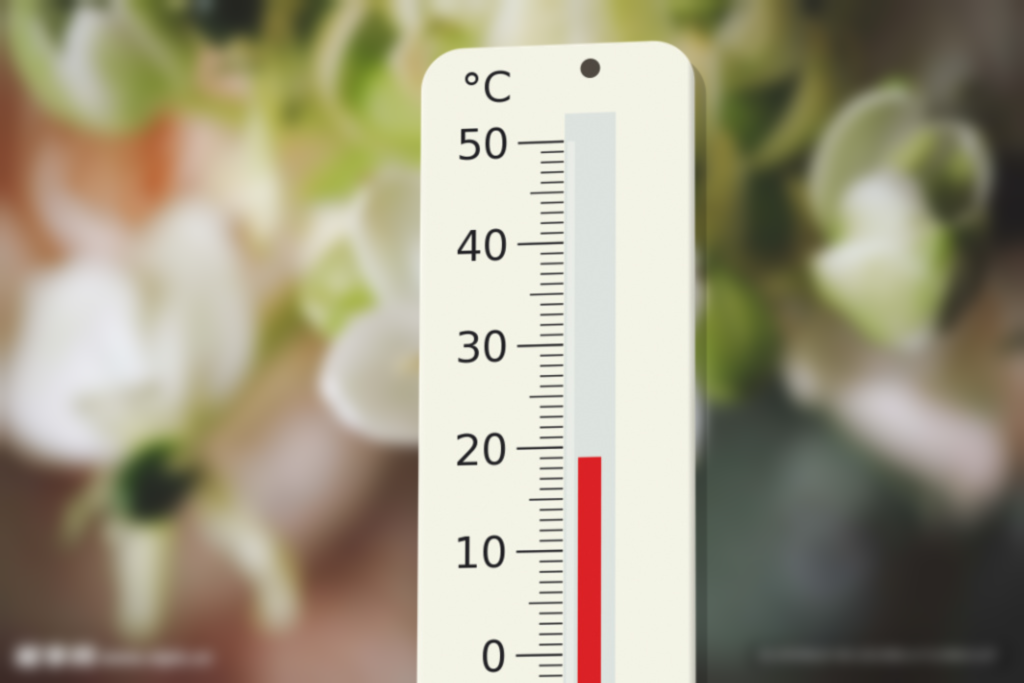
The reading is 19 °C
